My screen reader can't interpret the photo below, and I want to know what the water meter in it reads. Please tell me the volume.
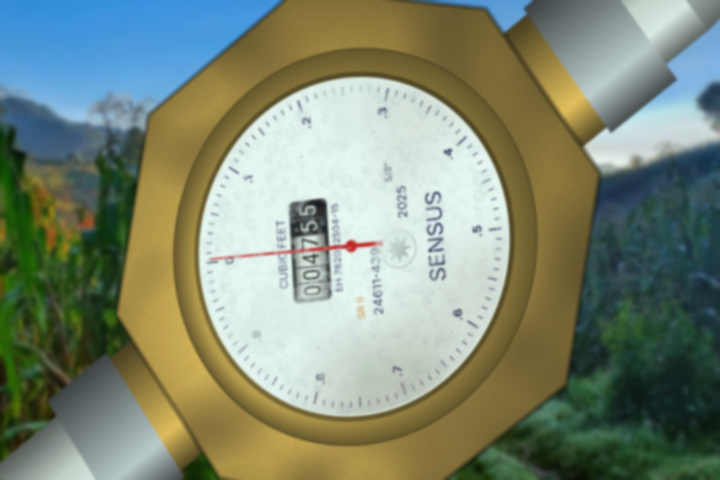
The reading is 4755.00 ft³
